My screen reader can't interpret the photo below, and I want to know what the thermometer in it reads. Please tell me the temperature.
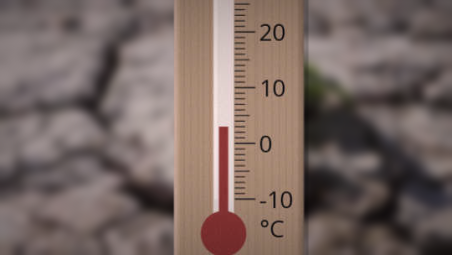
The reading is 3 °C
